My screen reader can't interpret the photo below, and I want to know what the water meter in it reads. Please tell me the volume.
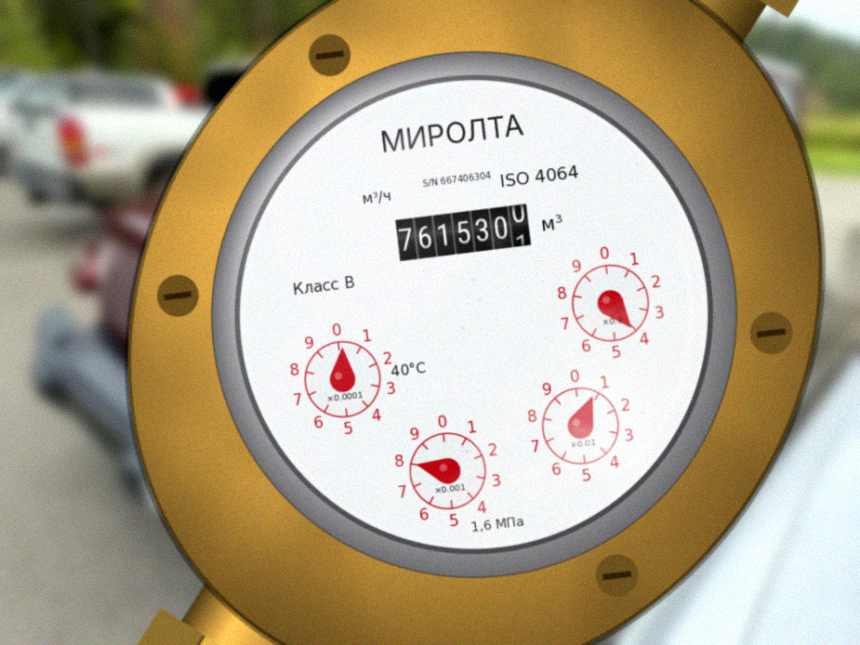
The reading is 7615300.4080 m³
